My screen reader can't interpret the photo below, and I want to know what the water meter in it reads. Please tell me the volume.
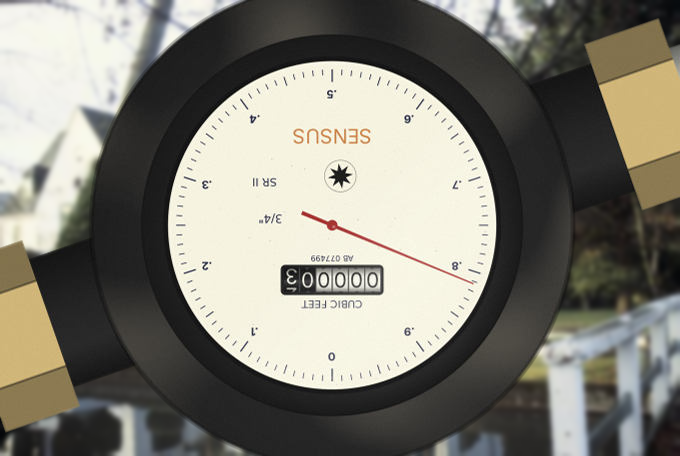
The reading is 2.81 ft³
